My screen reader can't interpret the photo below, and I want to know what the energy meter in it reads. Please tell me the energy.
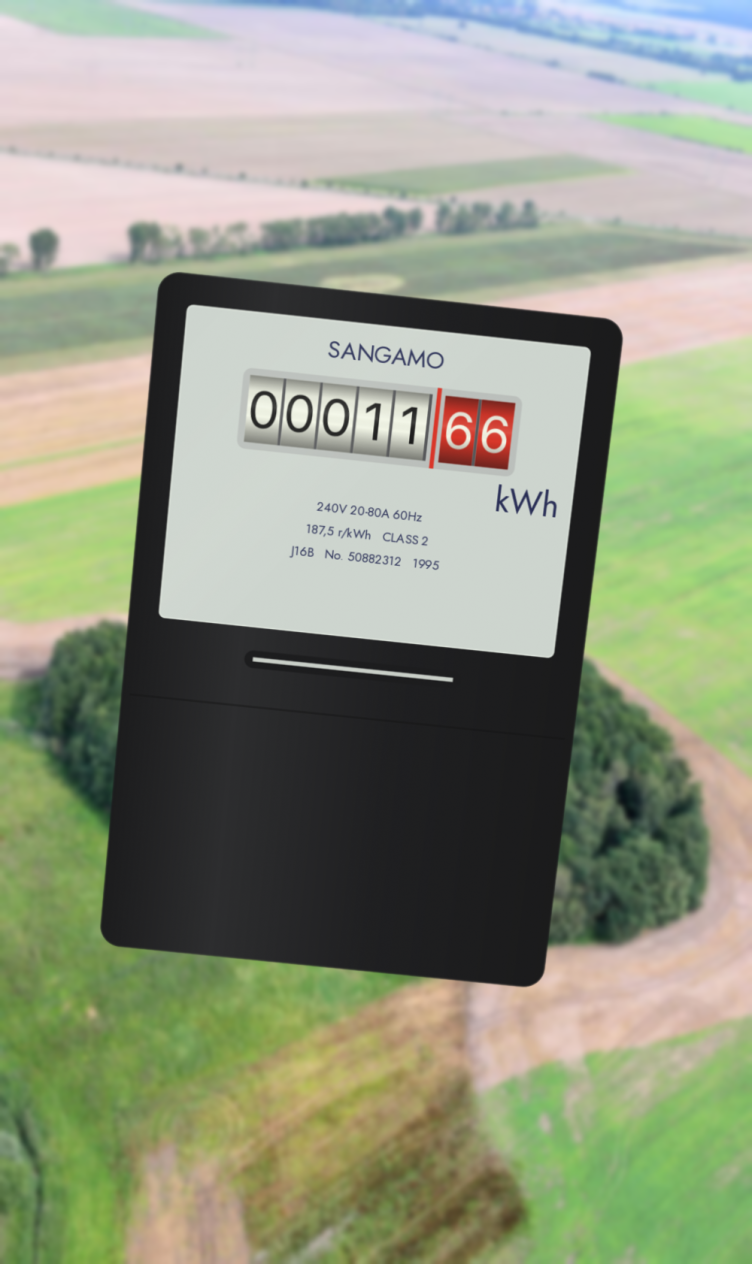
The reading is 11.66 kWh
